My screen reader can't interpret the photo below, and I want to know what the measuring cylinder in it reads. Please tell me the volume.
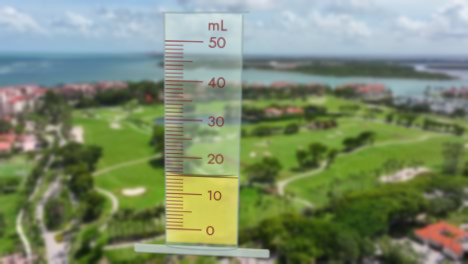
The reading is 15 mL
